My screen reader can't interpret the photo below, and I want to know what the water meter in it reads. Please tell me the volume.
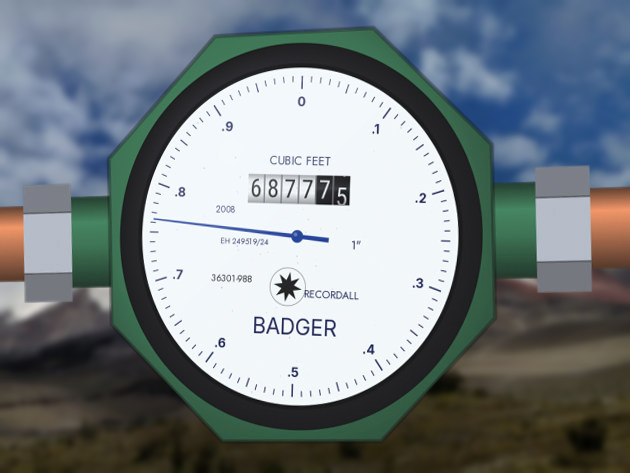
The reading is 687774.76 ft³
